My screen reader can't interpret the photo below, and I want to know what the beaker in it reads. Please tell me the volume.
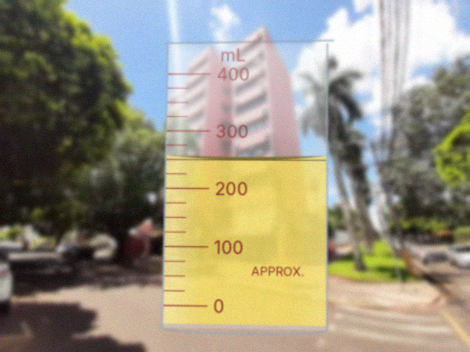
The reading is 250 mL
